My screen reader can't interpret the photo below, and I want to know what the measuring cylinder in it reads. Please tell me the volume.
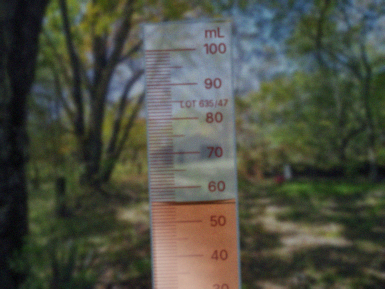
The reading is 55 mL
